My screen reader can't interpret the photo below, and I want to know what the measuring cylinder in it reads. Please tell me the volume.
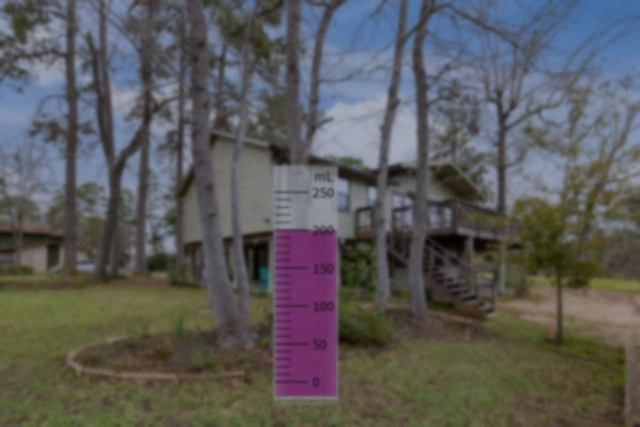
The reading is 200 mL
